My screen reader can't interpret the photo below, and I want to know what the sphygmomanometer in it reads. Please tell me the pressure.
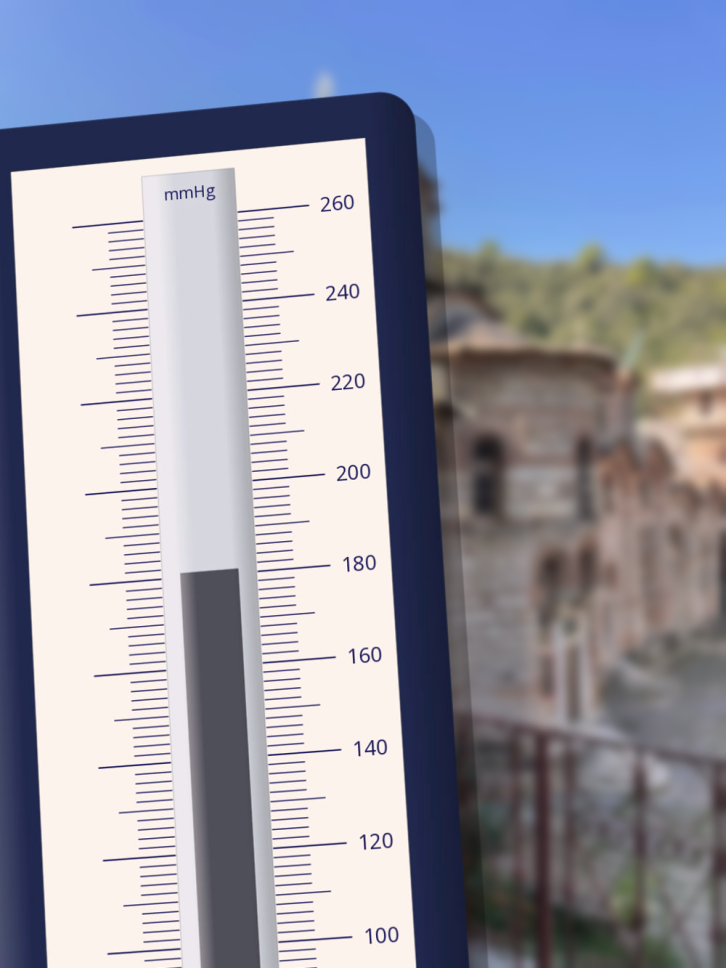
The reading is 181 mmHg
